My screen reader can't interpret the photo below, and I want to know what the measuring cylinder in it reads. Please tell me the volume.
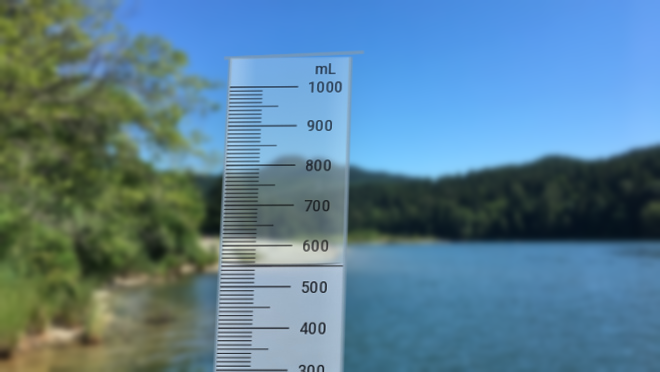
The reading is 550 mL
